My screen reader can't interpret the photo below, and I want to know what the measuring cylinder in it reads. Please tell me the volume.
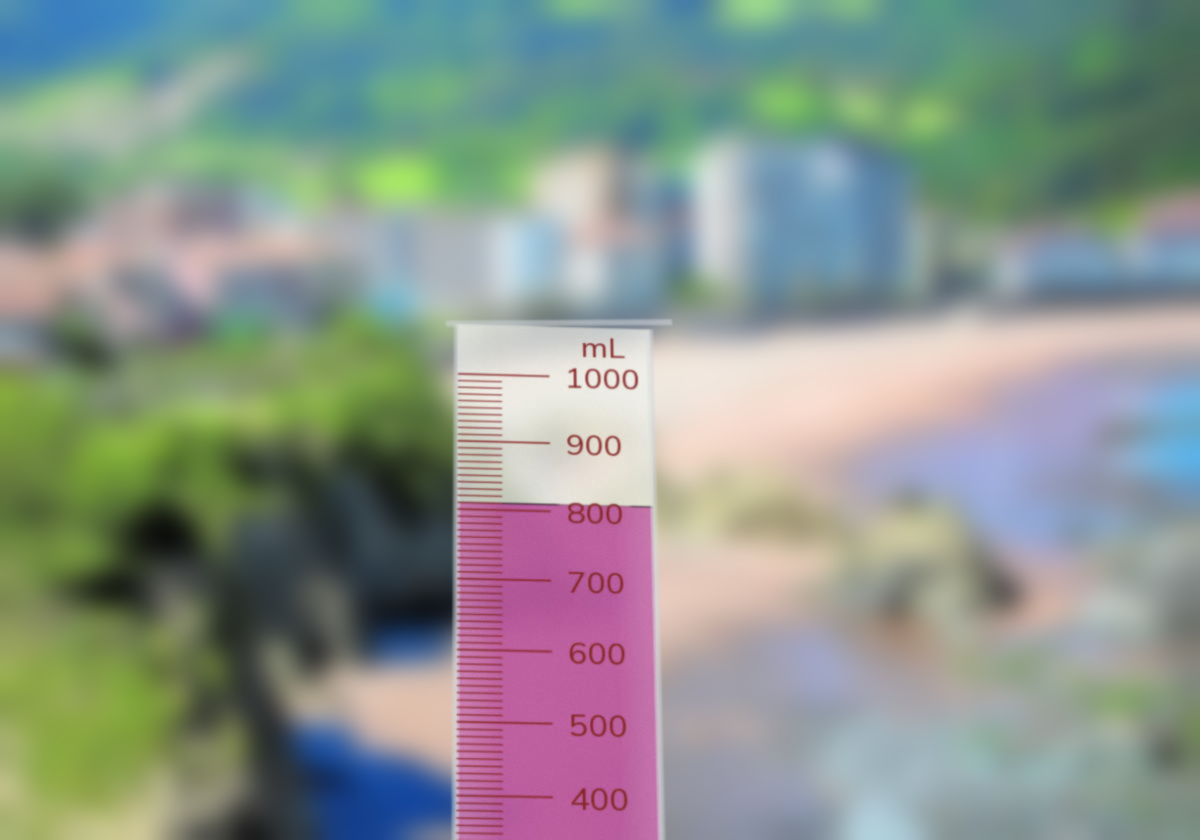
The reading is 810 mL
